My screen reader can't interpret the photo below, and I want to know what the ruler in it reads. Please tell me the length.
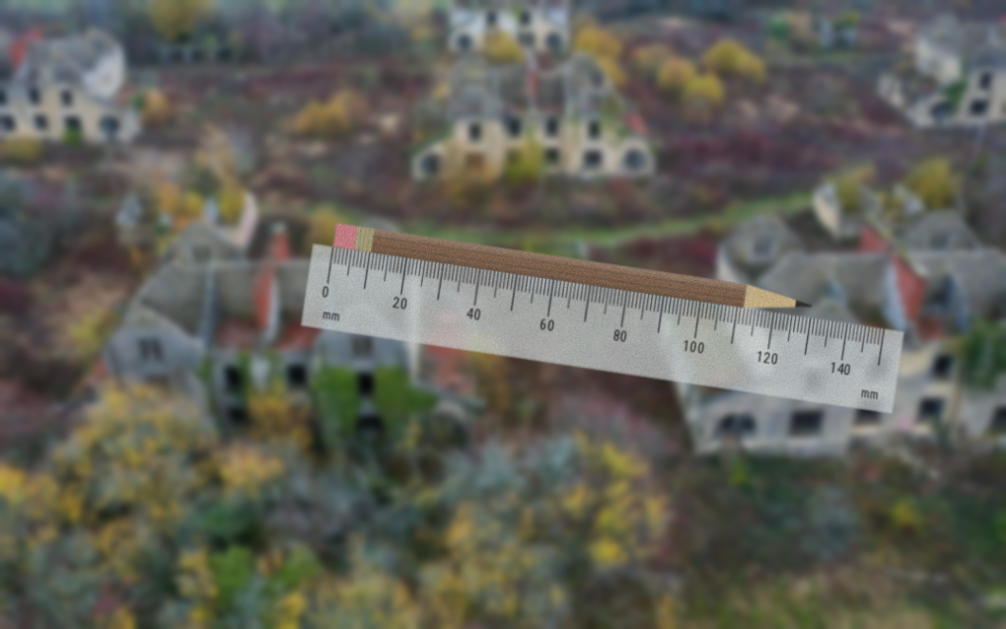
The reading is 130 mm
